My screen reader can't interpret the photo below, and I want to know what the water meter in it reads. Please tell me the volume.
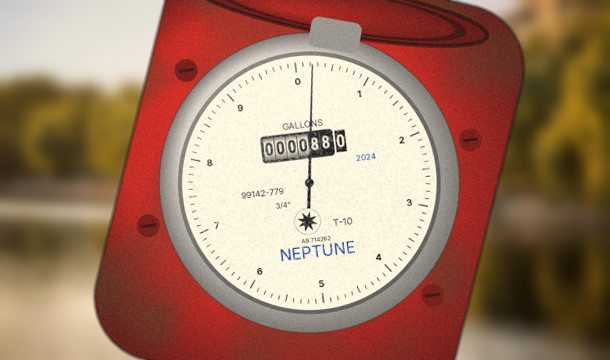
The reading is 880.2 gal
